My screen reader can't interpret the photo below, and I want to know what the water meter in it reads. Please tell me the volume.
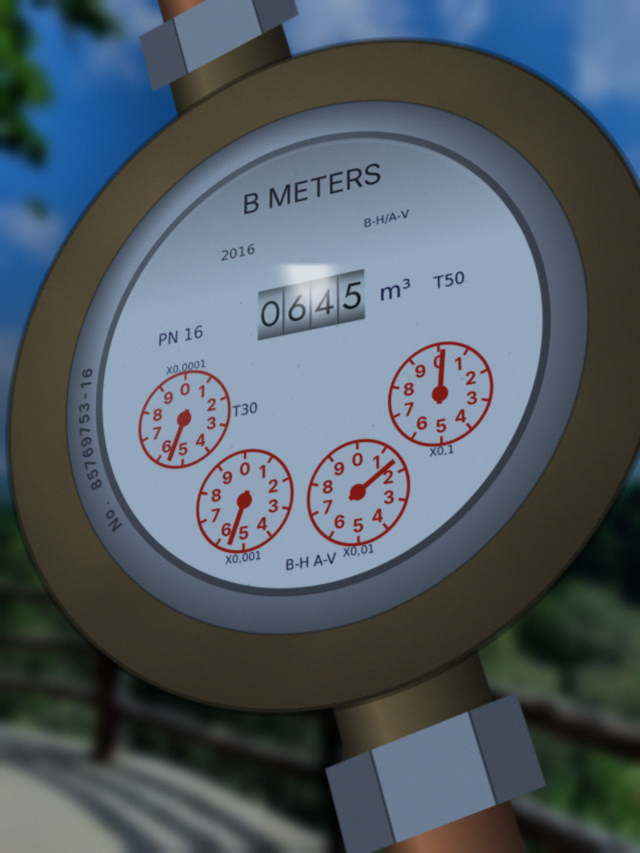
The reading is 645.0155 m³
